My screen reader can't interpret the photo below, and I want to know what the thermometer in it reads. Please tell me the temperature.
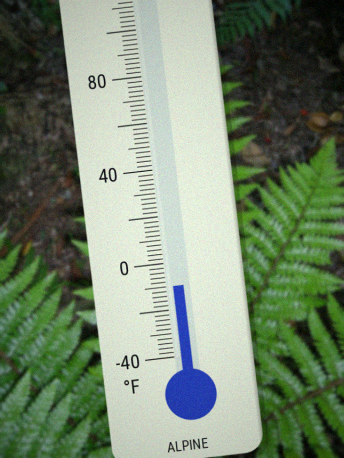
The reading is -10 °F
